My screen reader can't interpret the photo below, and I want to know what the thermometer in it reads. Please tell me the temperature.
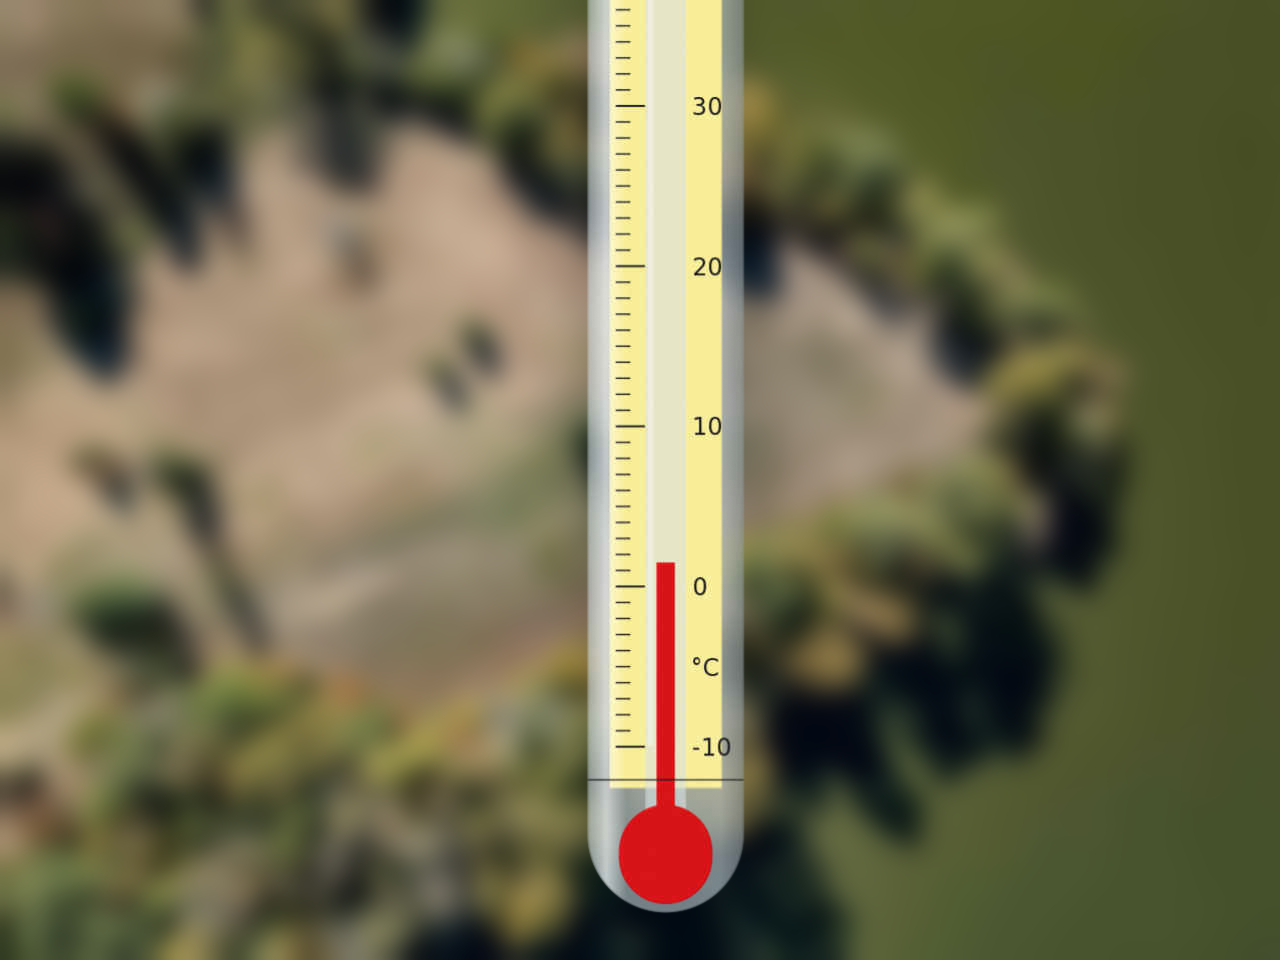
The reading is 1.5 °C
